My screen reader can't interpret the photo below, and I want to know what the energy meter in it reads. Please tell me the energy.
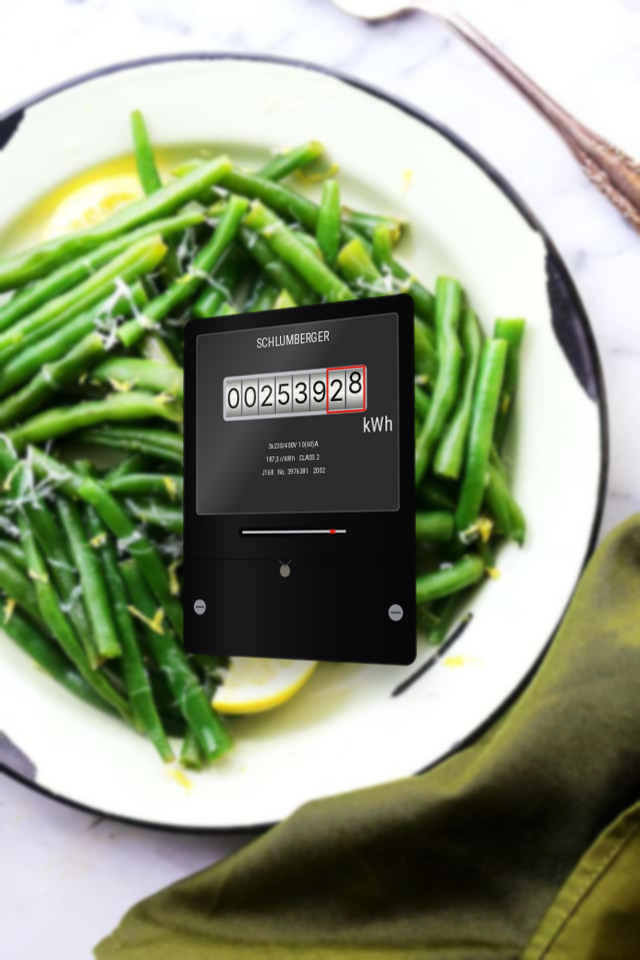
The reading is 2539.28 kWh
